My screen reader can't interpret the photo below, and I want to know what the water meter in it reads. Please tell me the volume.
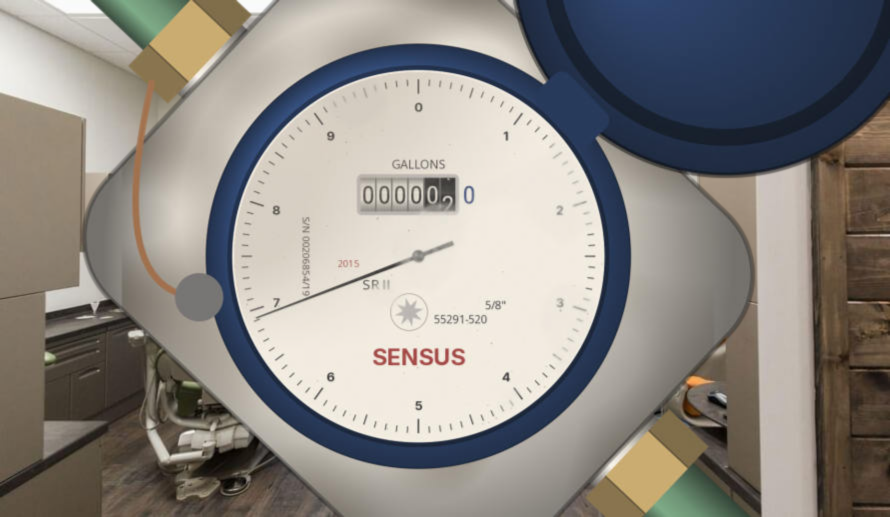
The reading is 16.9 gal
